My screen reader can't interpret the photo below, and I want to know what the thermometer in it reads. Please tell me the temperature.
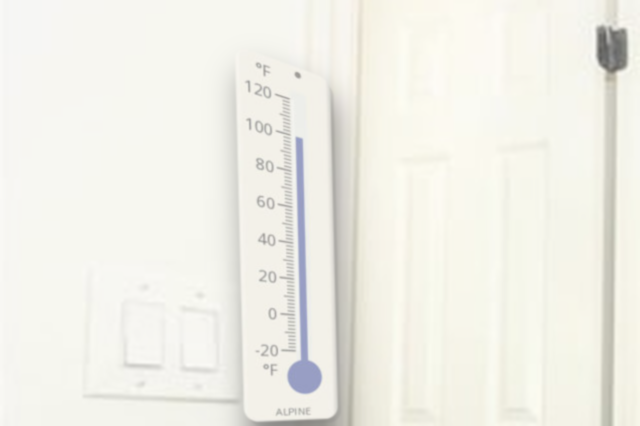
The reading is 100 °F
